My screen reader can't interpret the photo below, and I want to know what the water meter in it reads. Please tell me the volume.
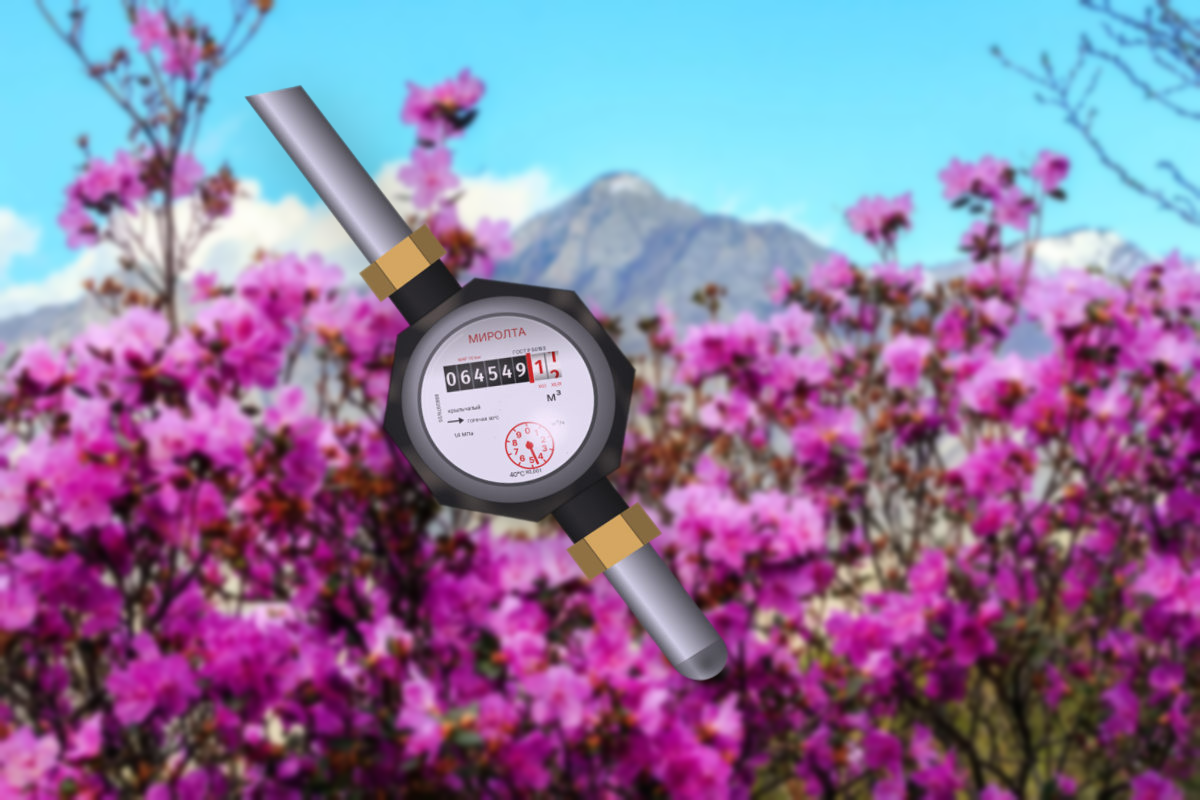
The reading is 64549.114 m³
